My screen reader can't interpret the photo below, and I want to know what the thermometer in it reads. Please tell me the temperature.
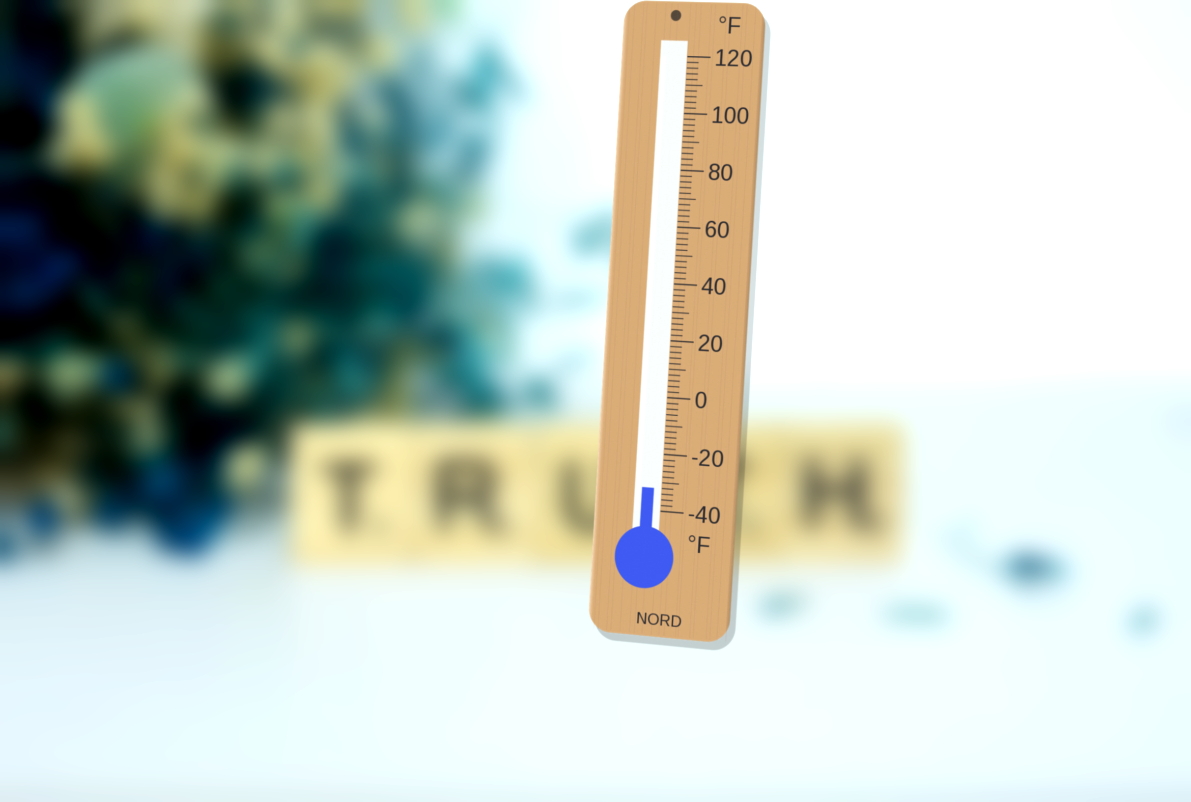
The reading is -32 °F
